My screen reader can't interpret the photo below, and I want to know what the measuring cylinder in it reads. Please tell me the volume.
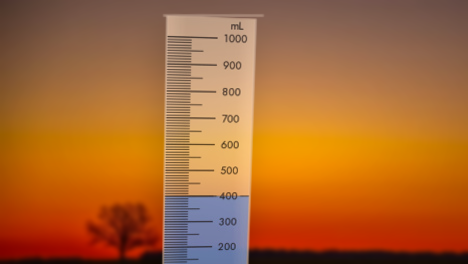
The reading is 400 mL
